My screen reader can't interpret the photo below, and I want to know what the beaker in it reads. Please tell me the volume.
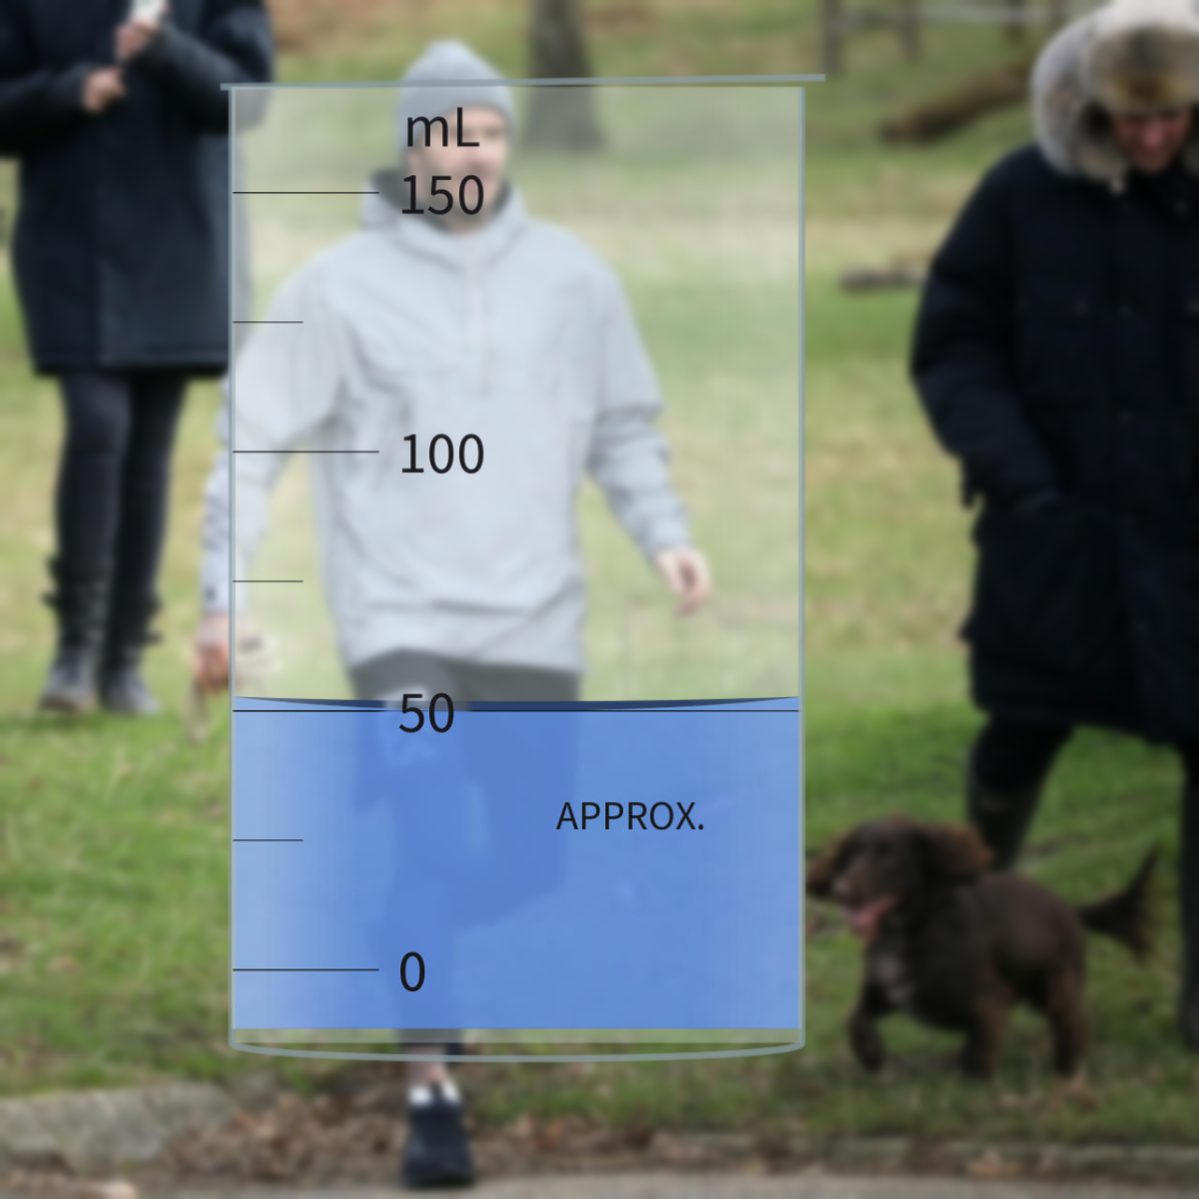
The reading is 50 mL
